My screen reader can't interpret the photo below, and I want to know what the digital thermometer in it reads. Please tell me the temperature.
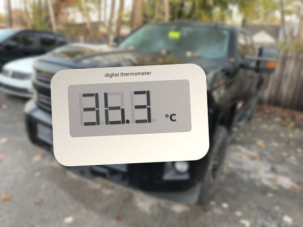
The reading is 36.3 °C
